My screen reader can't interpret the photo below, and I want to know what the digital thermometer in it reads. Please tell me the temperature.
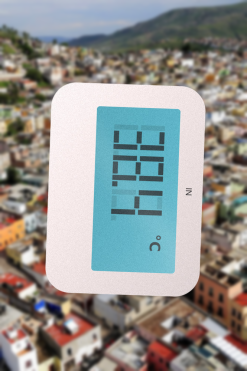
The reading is 38.4 °C
